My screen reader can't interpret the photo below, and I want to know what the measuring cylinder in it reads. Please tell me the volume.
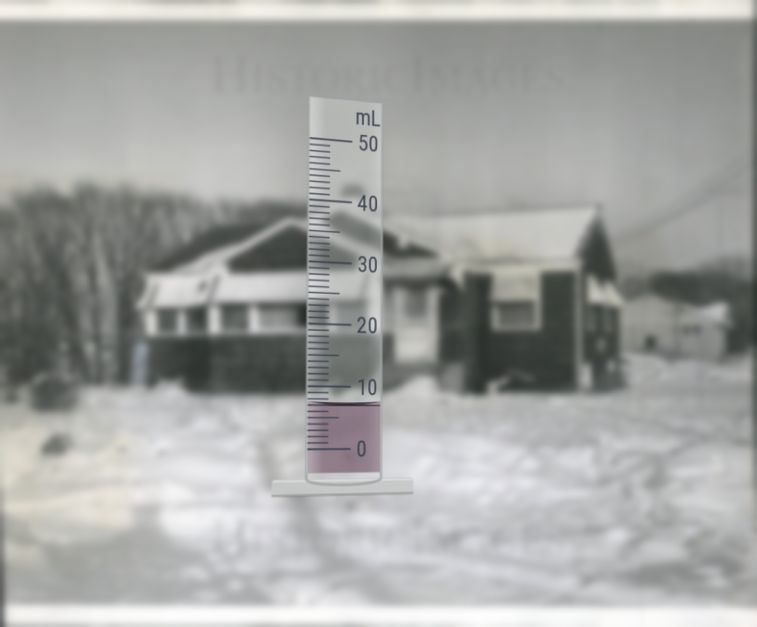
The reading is 7 mL
